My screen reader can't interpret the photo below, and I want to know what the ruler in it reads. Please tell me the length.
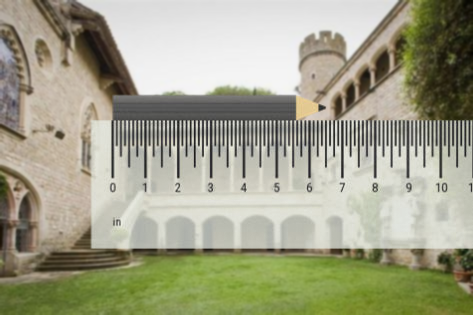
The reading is 6.5 in
